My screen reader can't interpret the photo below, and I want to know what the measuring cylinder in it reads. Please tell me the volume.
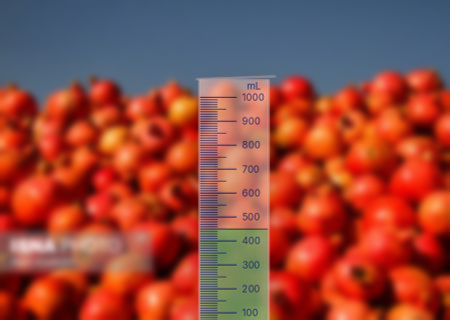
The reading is 450 mL
